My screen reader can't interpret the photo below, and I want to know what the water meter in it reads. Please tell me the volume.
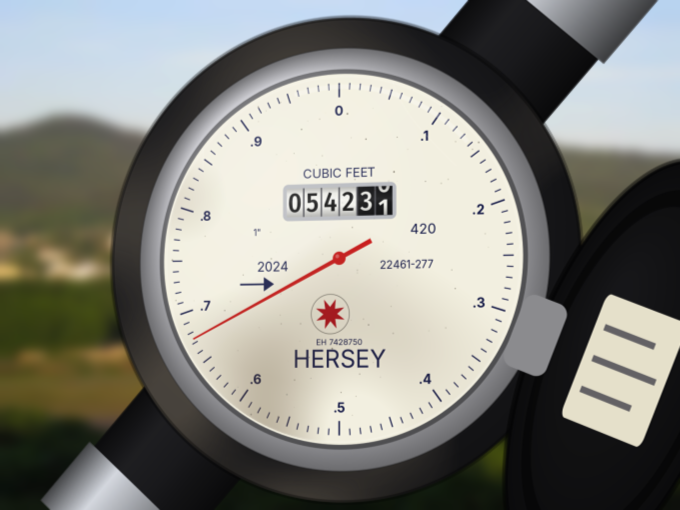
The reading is 54230.67 ft³
